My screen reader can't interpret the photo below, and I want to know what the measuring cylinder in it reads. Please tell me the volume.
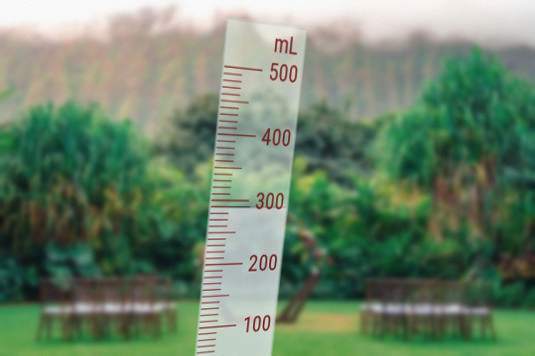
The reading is 290 mL
